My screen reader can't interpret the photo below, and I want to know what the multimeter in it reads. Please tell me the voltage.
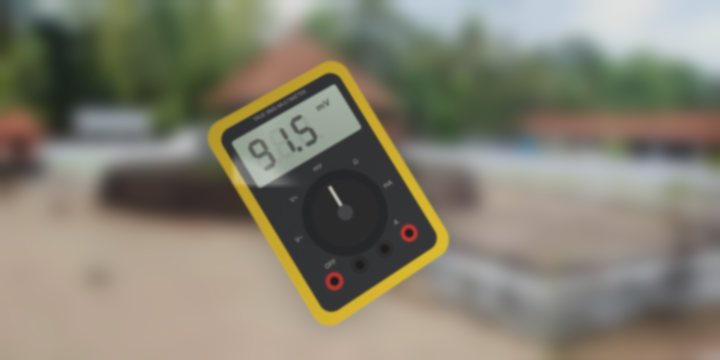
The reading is 91.5 mV
